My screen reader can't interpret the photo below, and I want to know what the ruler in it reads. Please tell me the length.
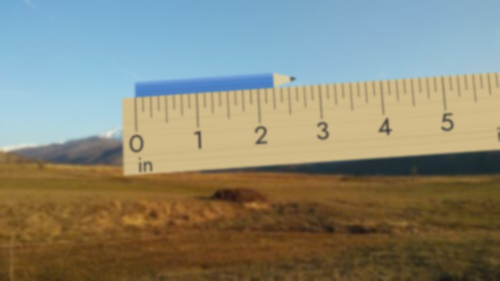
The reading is 2.625 in
